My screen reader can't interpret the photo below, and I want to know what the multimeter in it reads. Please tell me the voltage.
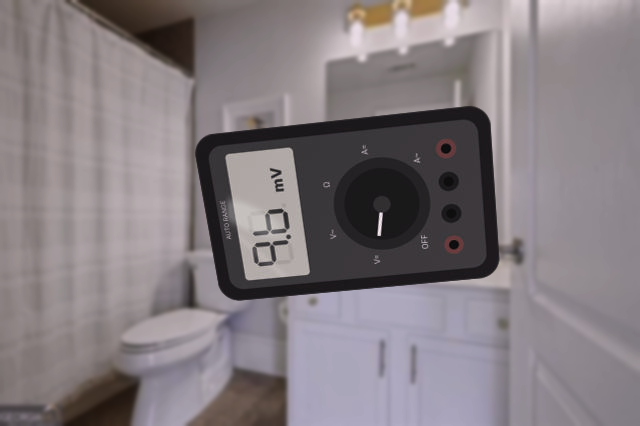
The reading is 9.6 mV
